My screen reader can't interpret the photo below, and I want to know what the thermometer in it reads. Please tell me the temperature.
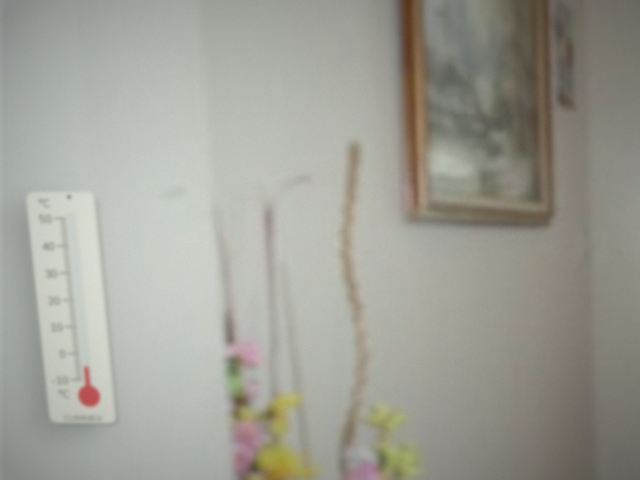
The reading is -5 °C
